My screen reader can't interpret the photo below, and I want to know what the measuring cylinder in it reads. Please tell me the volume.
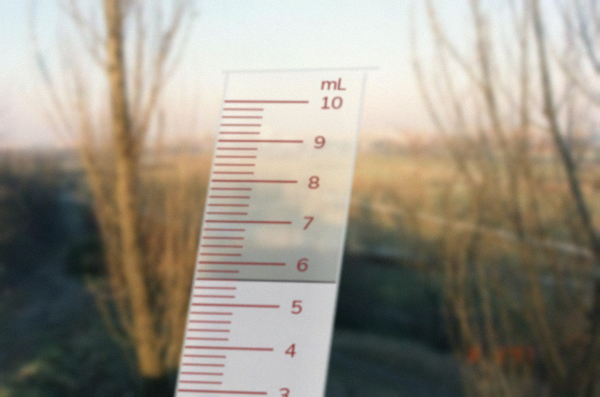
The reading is 5.6 mL
